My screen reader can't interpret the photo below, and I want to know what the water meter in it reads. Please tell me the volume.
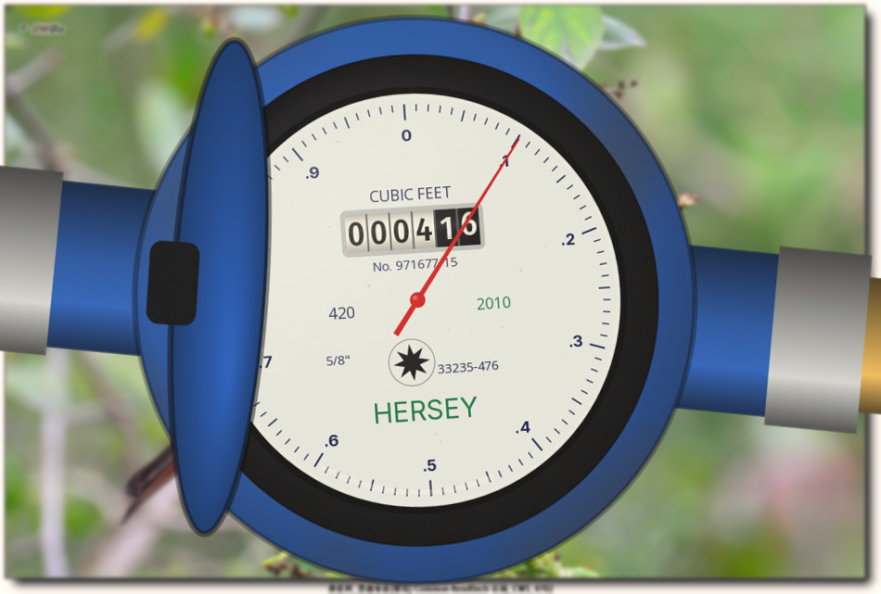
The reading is 416.10 ft³
